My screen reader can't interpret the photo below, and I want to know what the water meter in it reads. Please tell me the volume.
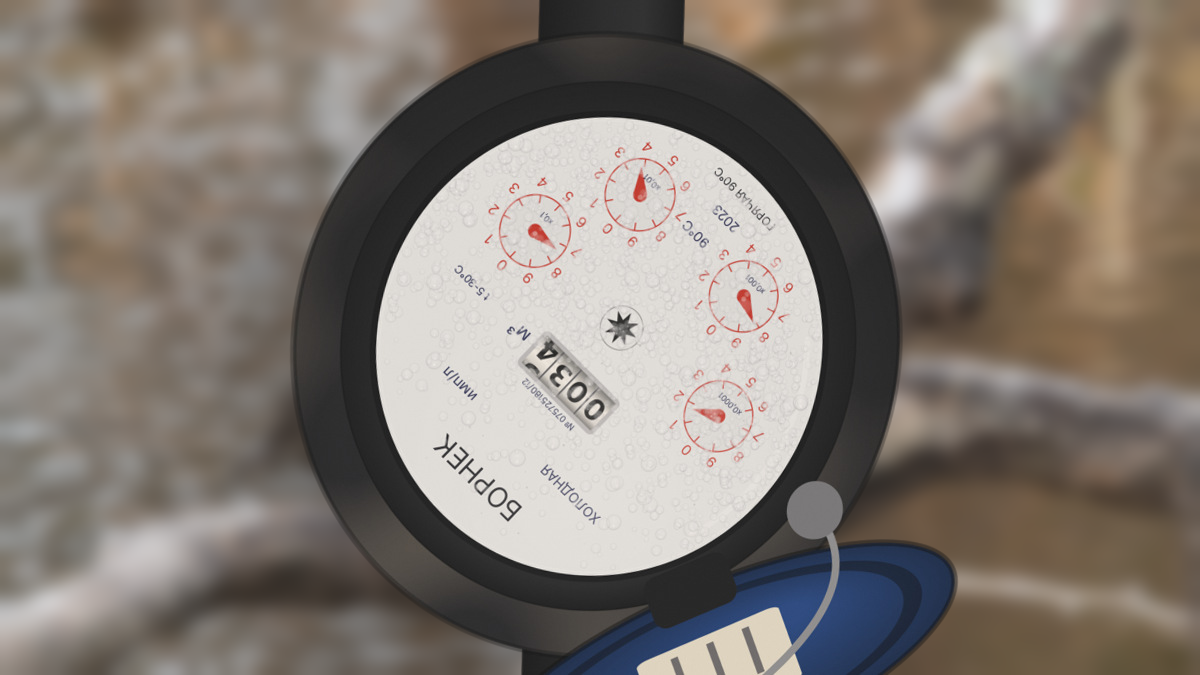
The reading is 33.7381 m³
